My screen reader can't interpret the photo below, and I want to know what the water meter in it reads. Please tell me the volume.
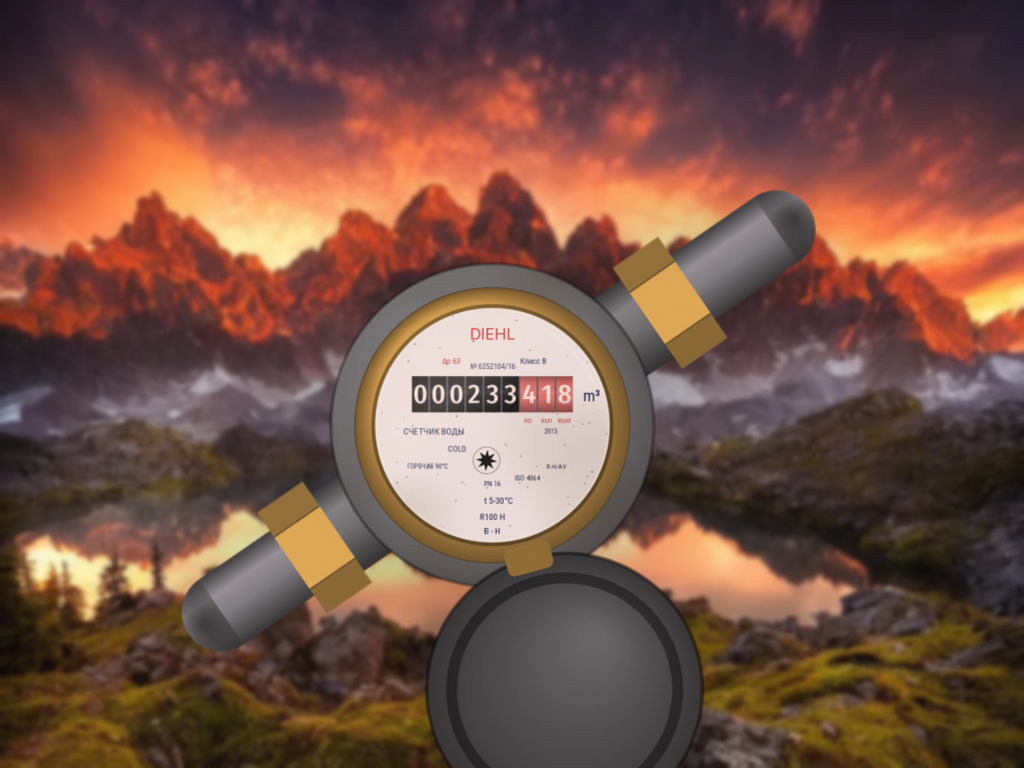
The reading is 233.418 m³
